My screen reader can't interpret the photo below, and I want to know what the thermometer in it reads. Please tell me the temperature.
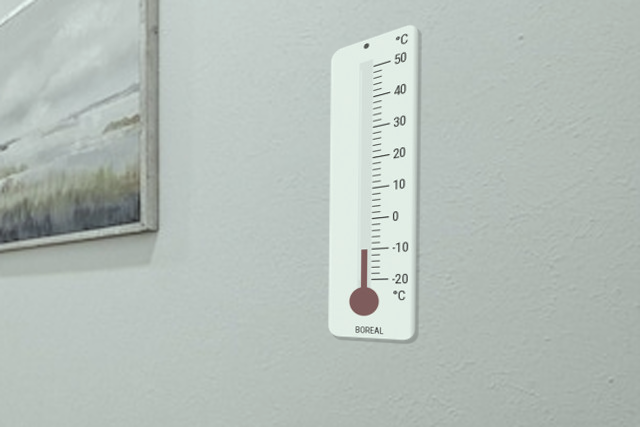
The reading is -10 °C
